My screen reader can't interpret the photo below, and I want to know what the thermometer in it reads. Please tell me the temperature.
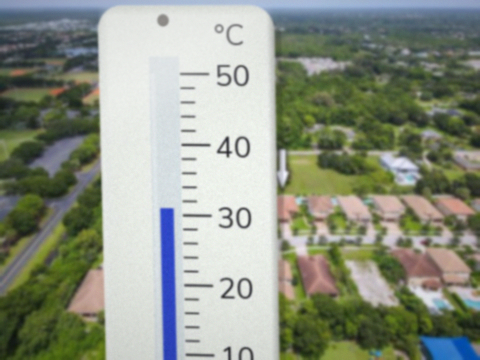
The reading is 31 °C
